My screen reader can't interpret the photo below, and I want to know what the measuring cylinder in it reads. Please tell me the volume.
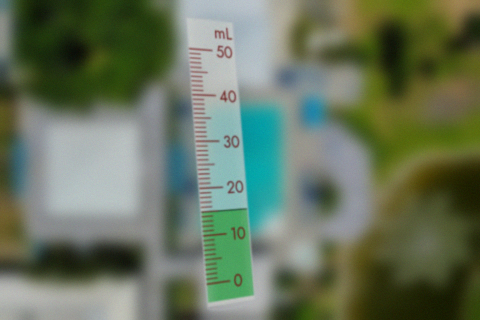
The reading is 15 mL
